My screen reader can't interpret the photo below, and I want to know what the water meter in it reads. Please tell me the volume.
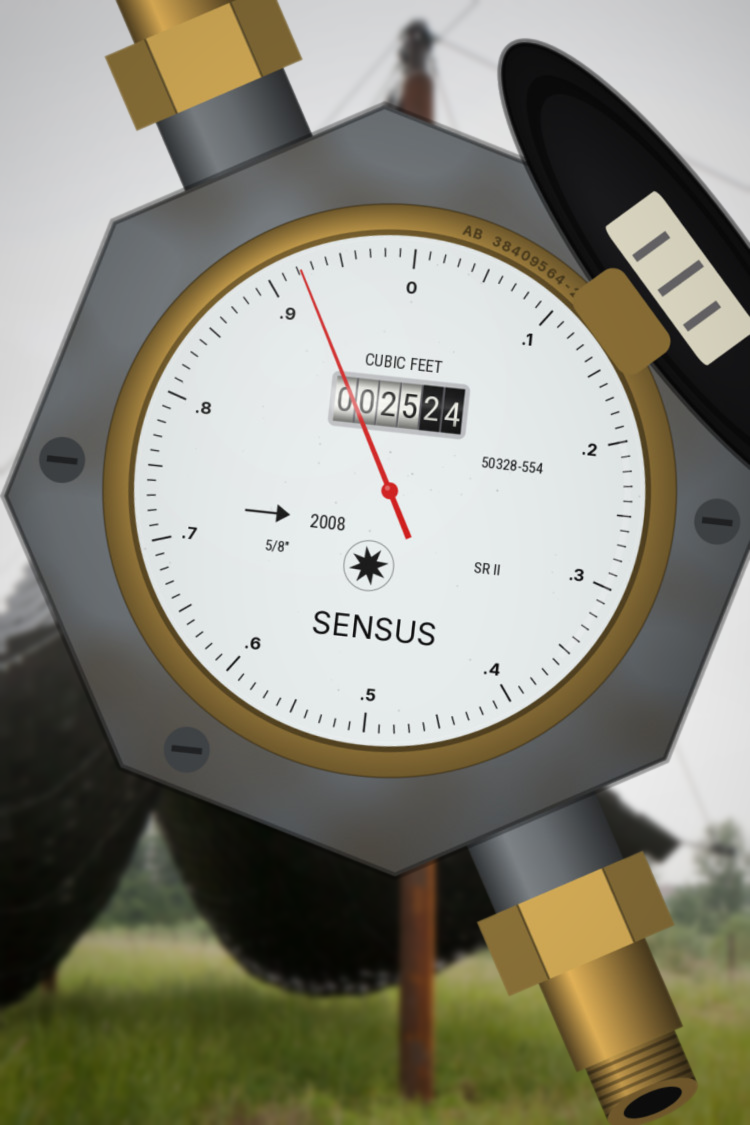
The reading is 2523.92 ft³
